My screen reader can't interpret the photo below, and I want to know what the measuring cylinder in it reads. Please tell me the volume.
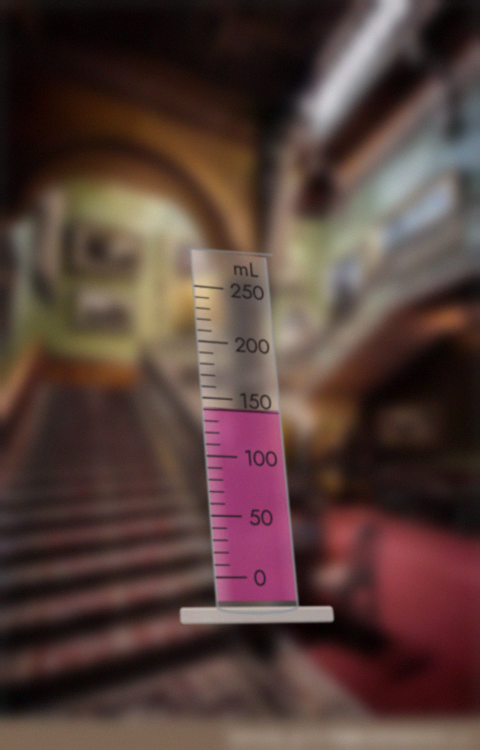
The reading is 140 mL
